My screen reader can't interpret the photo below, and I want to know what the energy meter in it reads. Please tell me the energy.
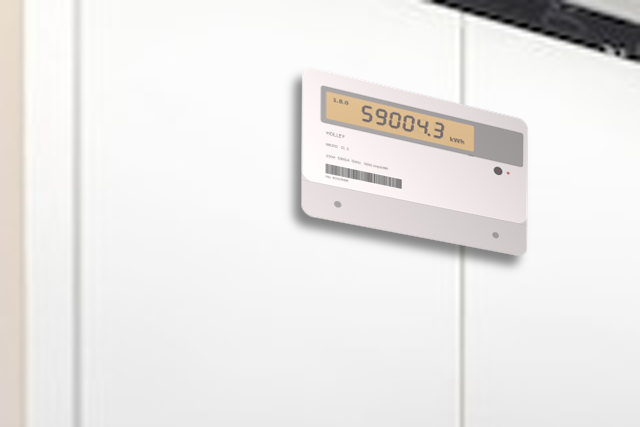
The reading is 59004.3 kWh
